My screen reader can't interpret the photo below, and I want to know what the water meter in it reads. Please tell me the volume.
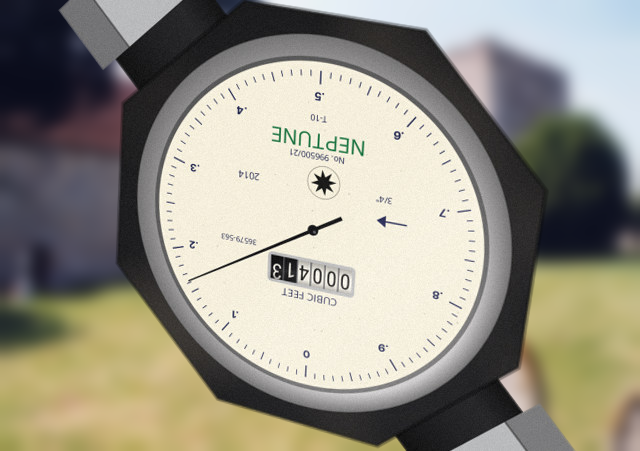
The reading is 413.16 ft³
